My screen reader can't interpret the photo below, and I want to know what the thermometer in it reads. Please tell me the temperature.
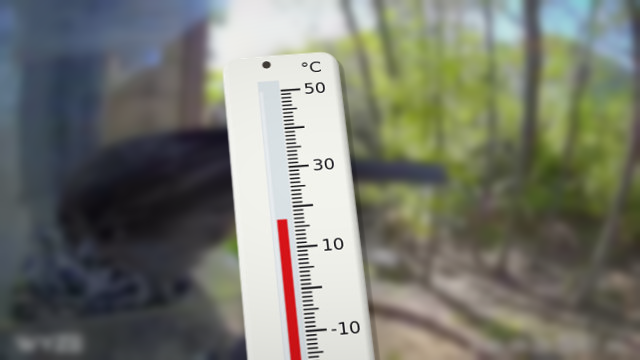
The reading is 17 °C
